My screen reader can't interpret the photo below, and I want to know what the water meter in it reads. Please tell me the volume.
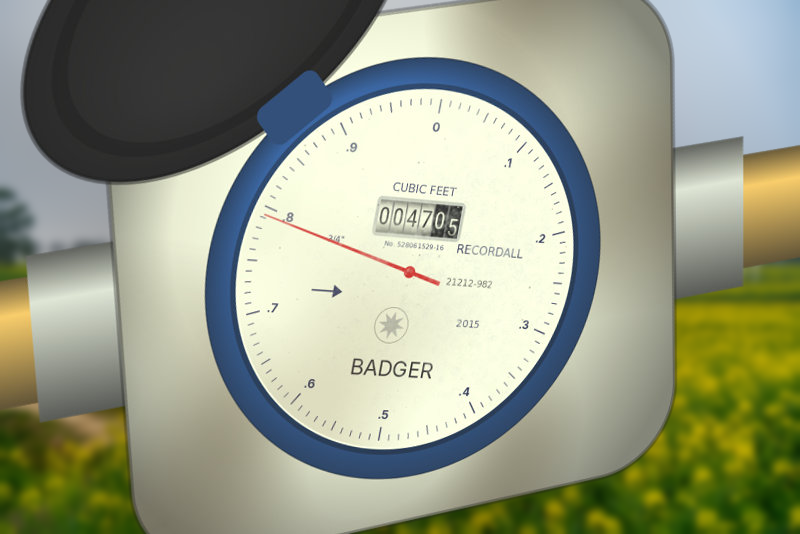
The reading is 4704.79 ft³
